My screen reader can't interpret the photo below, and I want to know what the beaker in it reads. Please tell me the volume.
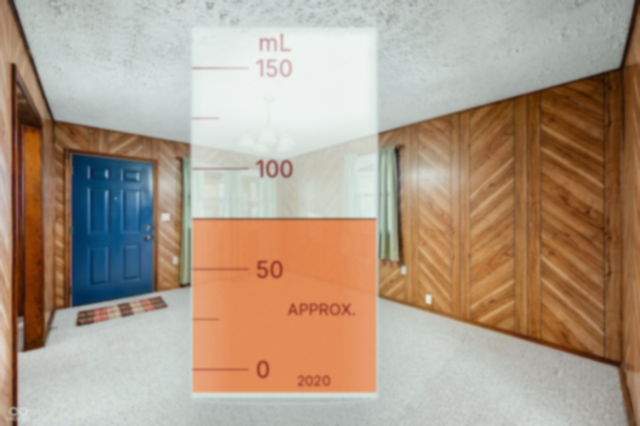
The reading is 75 mL
